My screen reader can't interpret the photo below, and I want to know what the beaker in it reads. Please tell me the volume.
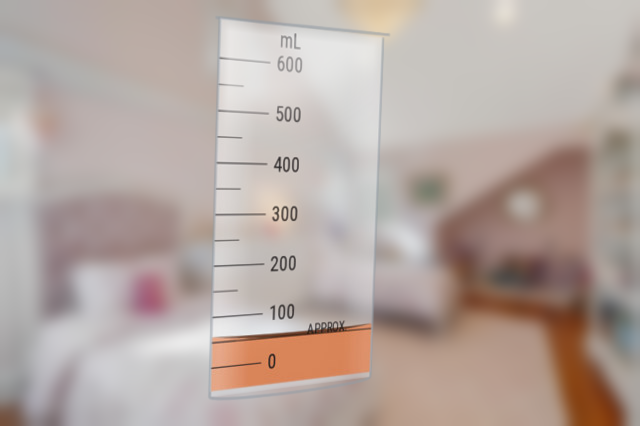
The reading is 50 mL
